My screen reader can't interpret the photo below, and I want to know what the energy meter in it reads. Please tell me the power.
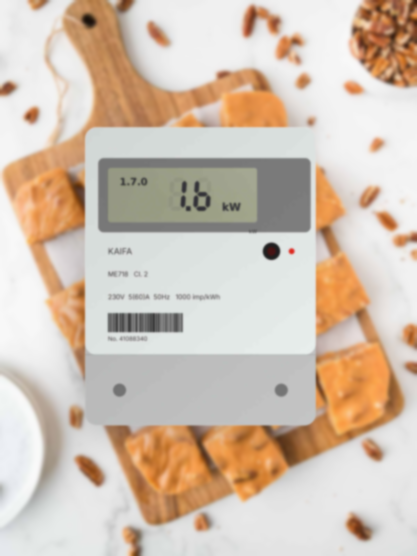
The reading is 1.6 kW
